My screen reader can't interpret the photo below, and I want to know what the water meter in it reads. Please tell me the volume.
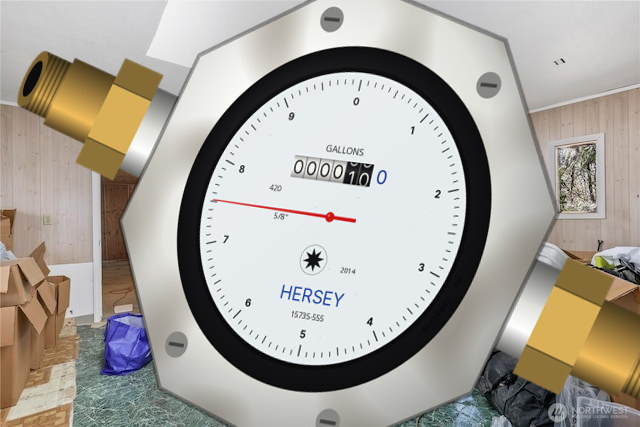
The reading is 97.5 gal
